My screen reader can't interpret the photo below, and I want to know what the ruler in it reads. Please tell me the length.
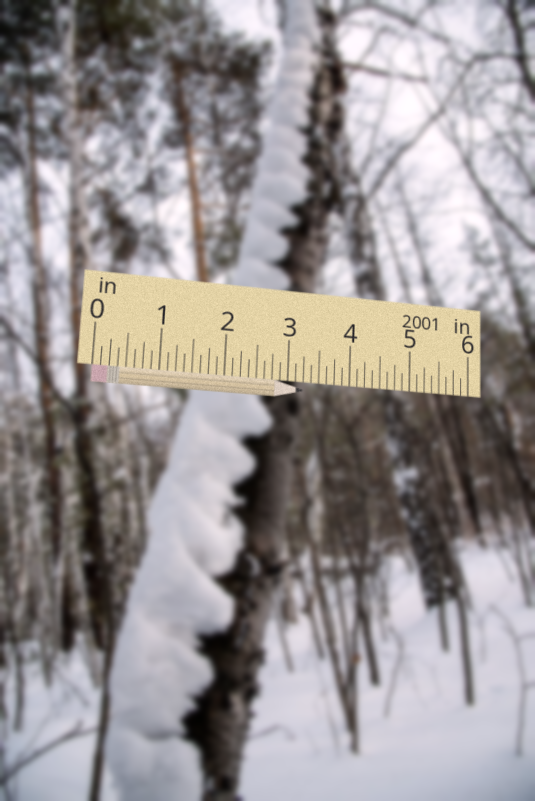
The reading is 3.25 in
